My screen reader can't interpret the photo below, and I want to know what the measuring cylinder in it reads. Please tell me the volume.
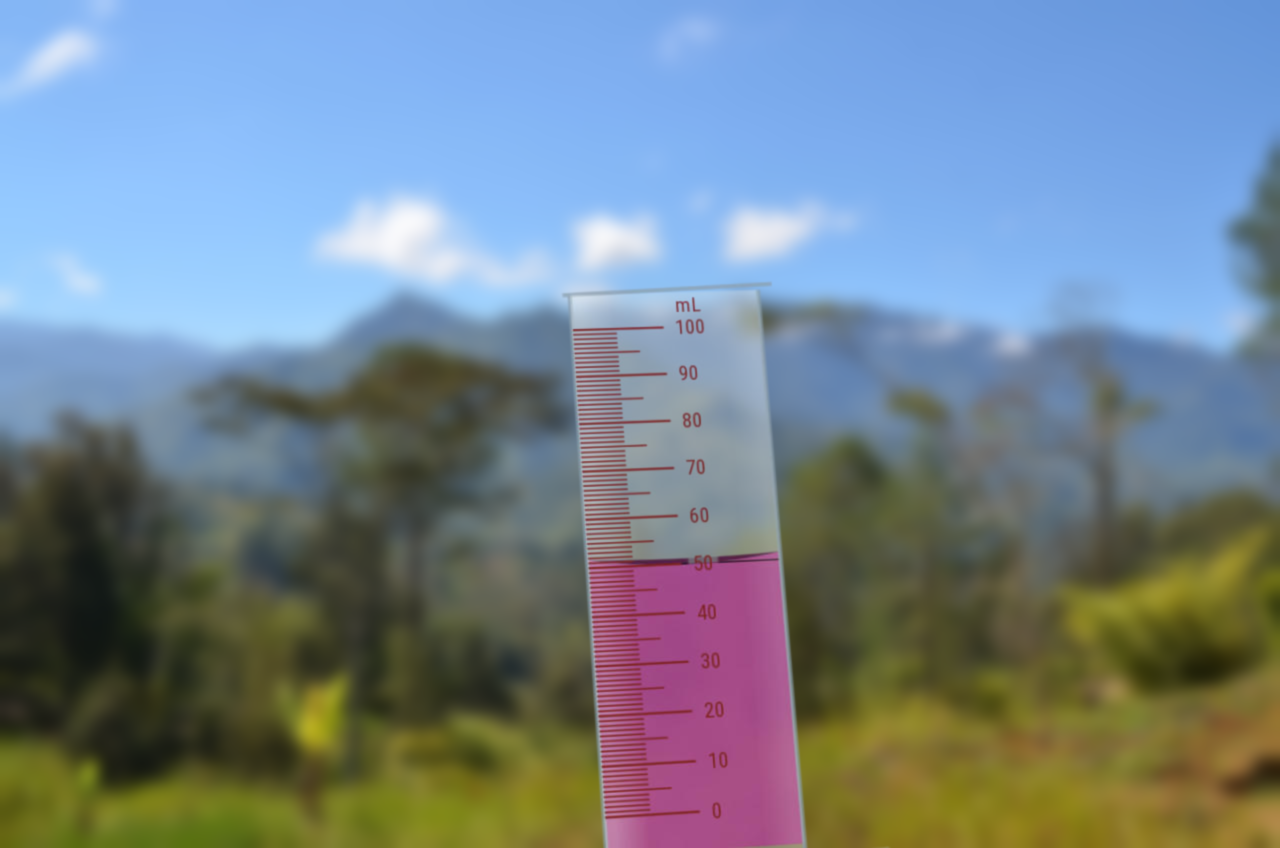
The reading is 50 mL
